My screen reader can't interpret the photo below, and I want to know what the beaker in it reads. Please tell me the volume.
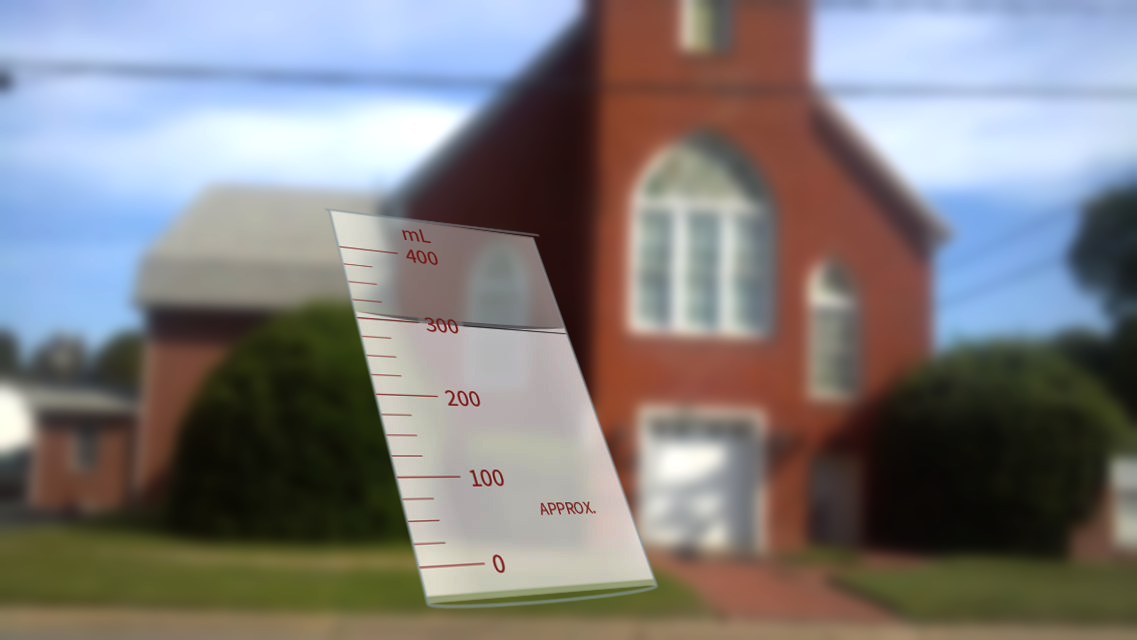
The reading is 300 mL
